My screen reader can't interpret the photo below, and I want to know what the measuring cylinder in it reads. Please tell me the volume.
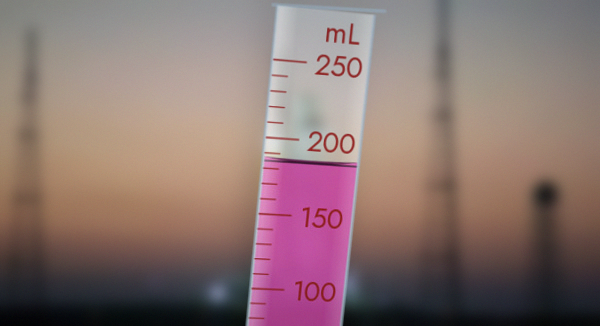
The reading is 185 mL
